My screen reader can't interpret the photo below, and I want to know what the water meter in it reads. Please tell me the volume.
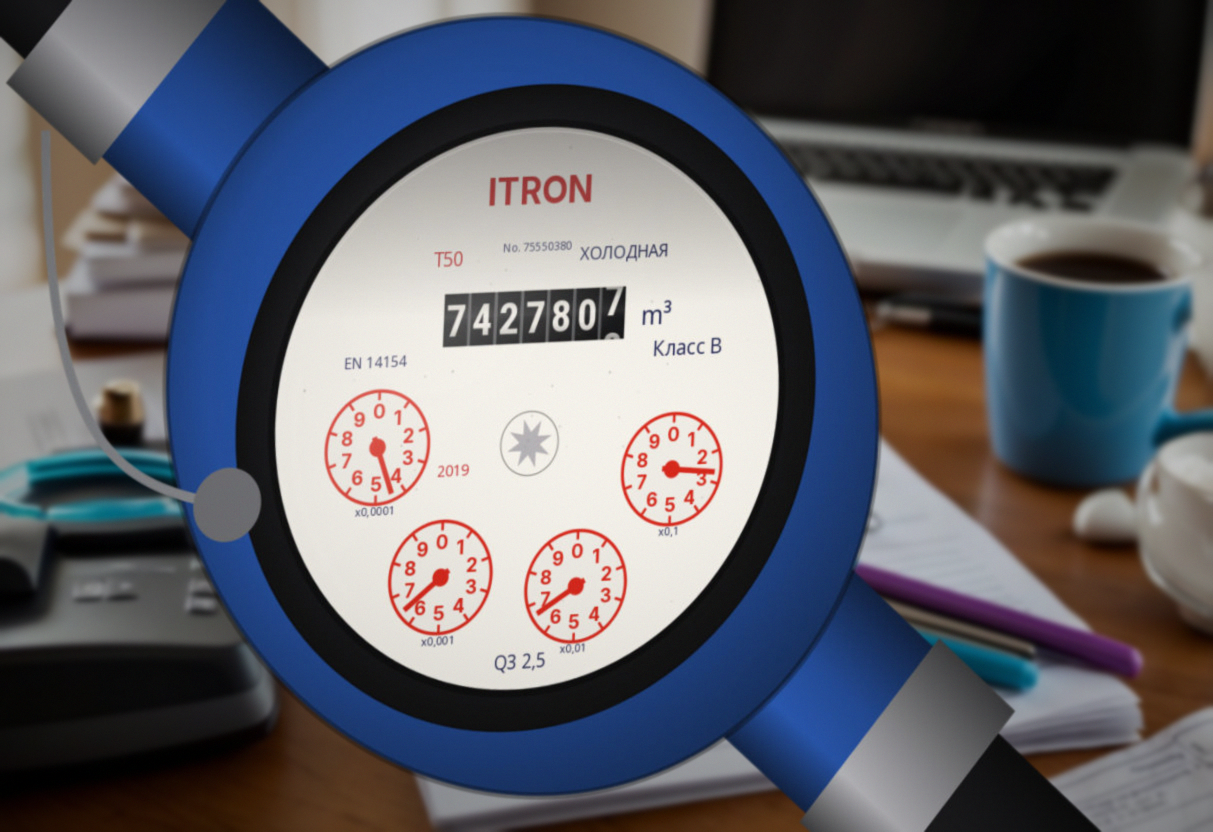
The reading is 7427807.2664 m³
